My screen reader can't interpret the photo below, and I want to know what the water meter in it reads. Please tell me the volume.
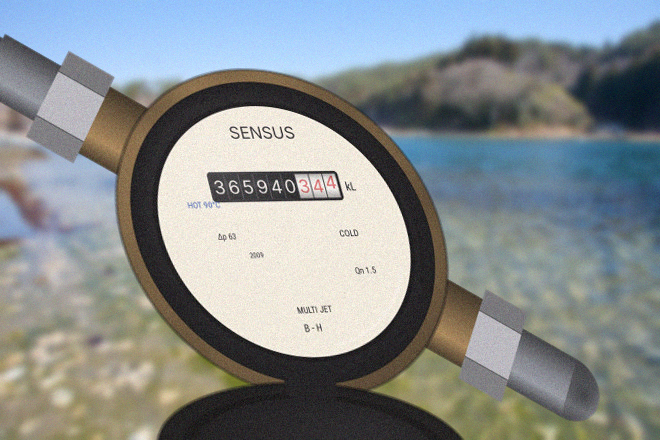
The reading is 365940.344 kL
